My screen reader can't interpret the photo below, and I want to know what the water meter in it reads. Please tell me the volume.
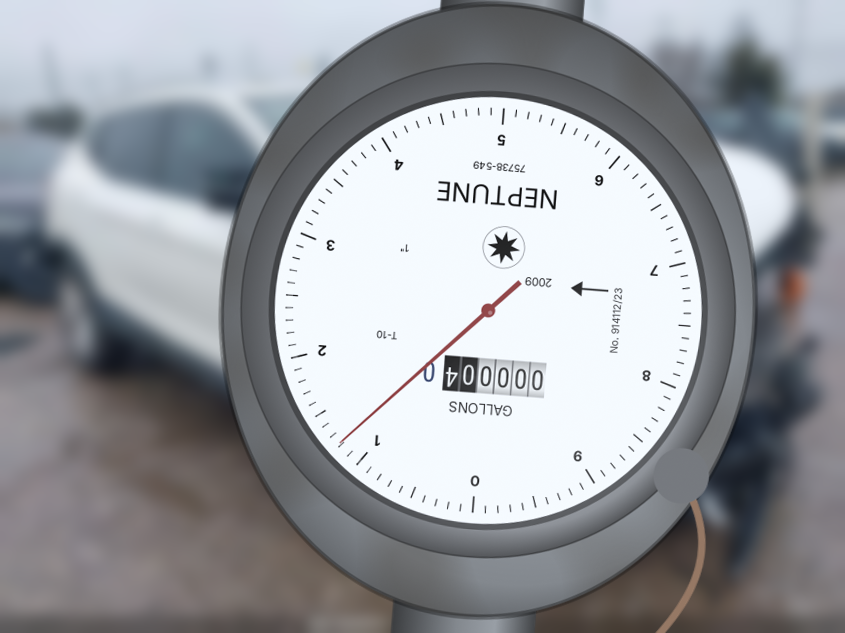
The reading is 41.2 gal
